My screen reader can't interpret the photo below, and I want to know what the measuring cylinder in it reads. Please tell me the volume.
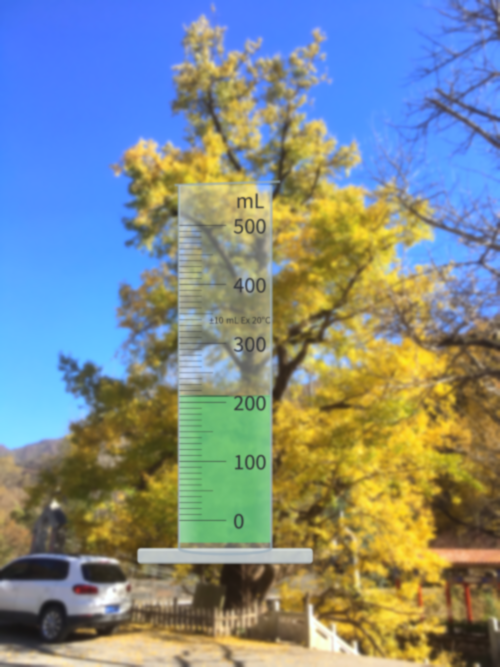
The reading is 210 mL
